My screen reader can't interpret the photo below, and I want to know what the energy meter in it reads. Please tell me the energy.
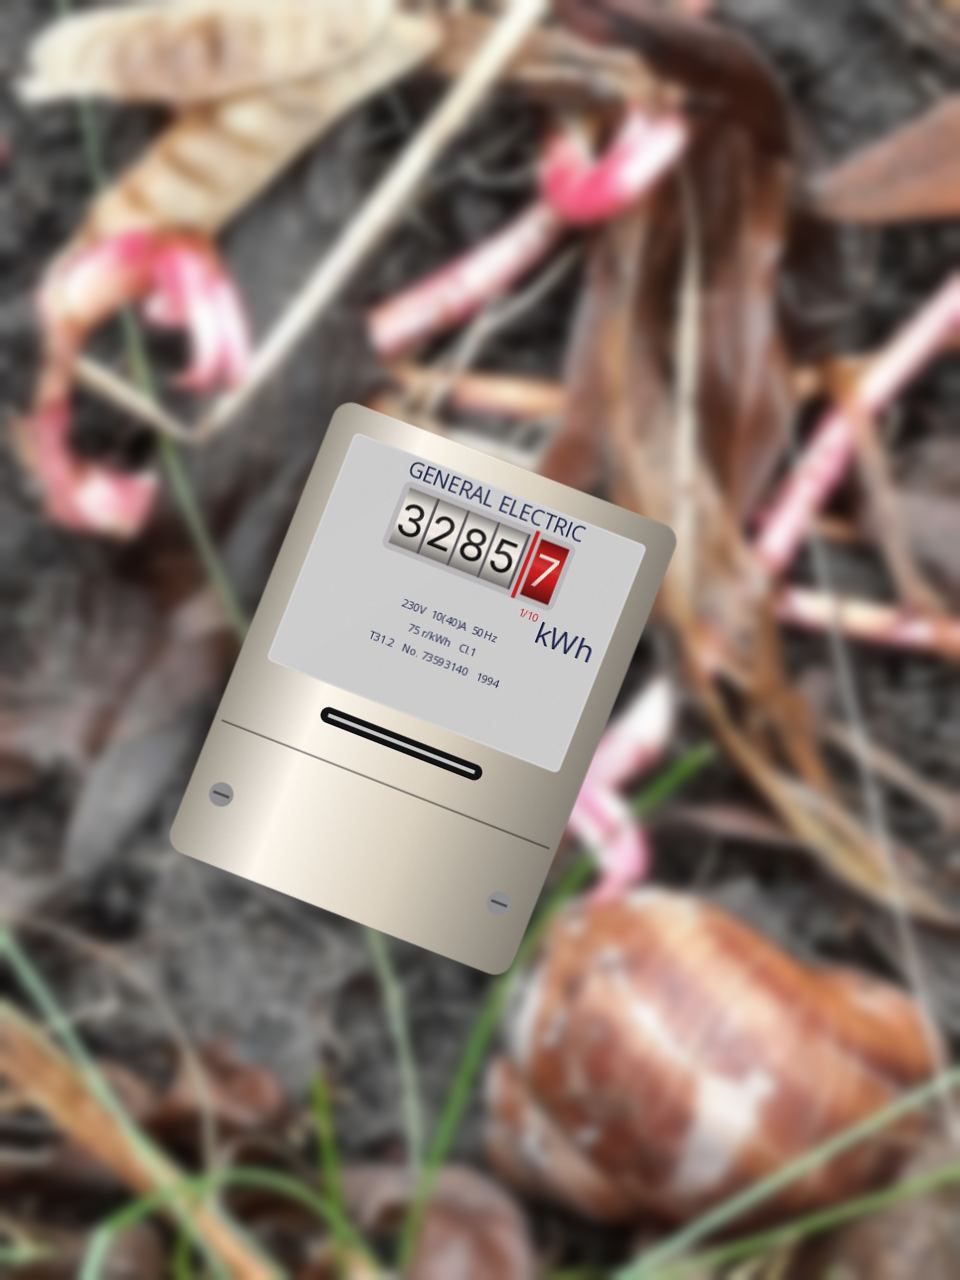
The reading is 3285.7 kWh
